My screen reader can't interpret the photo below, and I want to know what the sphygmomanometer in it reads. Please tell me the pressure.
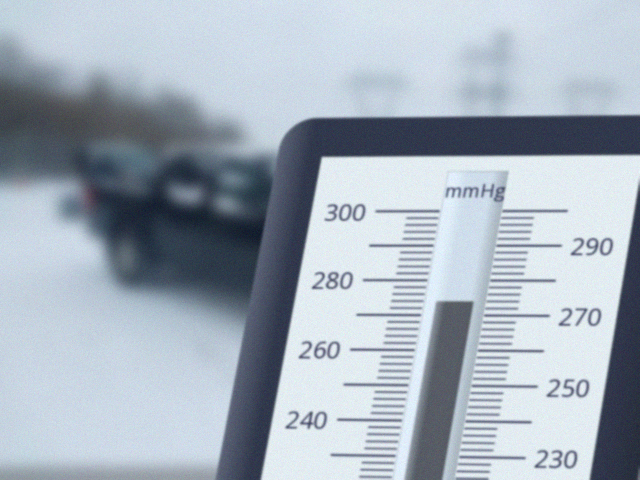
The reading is 274 mmHg
